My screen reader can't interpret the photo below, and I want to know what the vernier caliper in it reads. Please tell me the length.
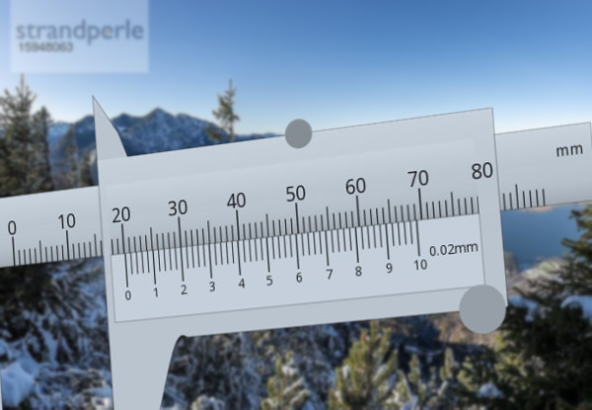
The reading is 20.2 mm
